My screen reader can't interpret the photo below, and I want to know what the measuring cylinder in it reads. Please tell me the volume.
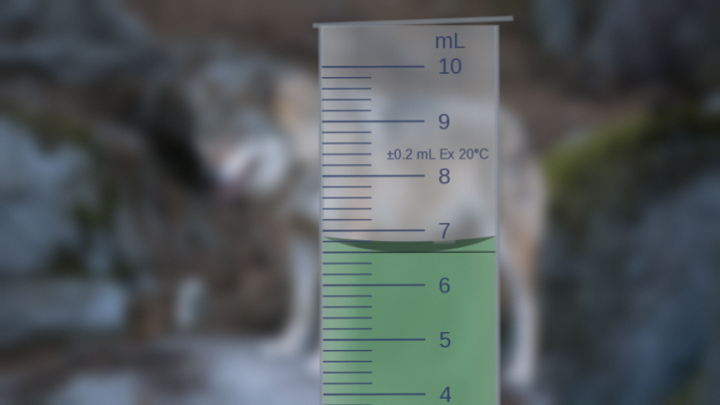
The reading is 6.6 mL
